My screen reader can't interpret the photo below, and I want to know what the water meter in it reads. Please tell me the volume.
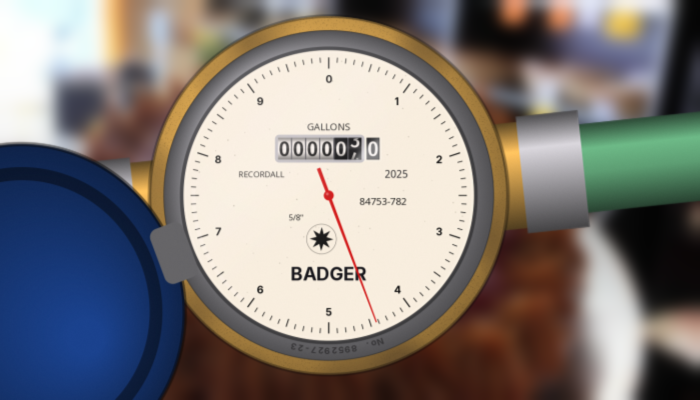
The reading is 34.4 gal
